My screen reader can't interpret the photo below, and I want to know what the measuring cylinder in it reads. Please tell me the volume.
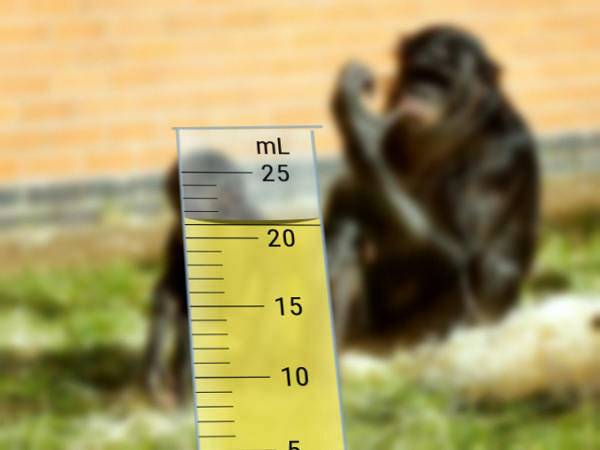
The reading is 21 mL
